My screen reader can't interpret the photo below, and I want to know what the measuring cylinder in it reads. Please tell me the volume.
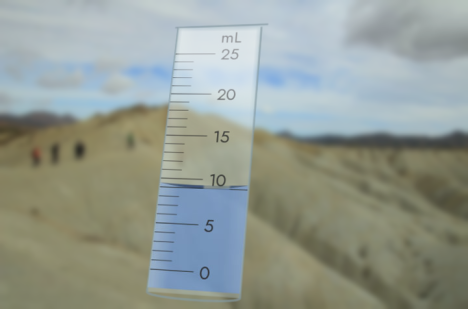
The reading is 9 mL
